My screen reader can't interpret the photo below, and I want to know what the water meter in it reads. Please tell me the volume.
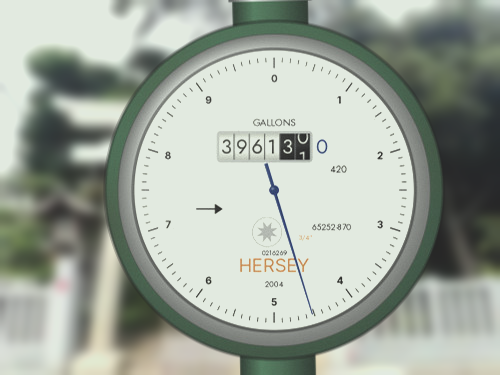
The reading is 3961304.5 gal
